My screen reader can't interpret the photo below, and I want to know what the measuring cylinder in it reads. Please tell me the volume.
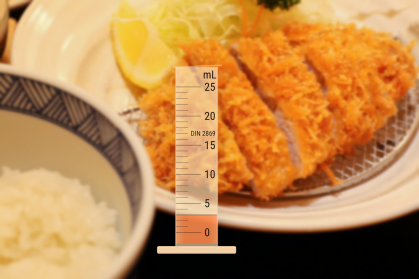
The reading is 3 mL
